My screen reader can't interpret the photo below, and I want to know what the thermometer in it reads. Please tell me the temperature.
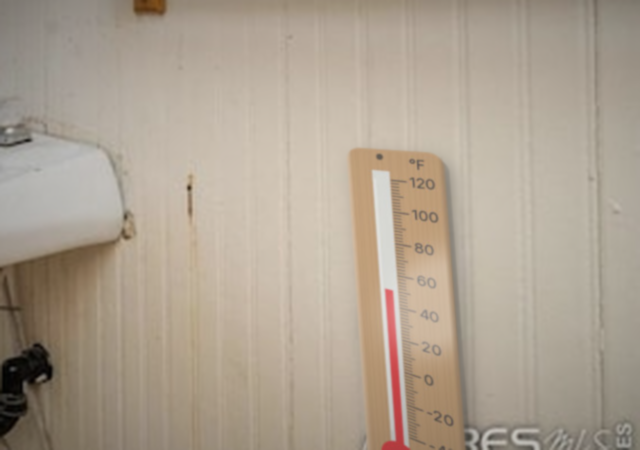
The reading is 50 °F
